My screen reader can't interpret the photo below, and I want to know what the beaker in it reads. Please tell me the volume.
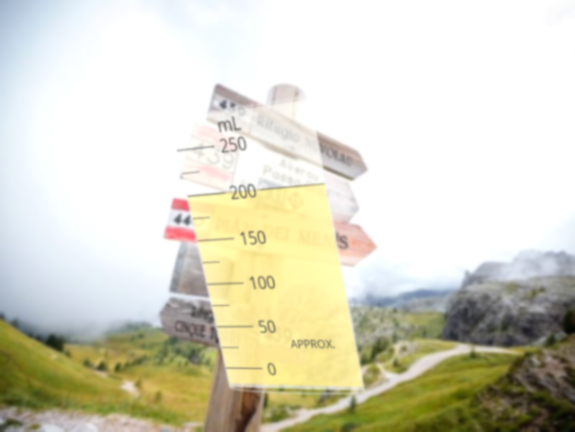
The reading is 200 mL
